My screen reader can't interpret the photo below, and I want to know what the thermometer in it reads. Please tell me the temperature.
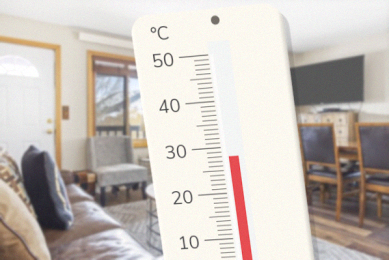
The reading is 28 °C
